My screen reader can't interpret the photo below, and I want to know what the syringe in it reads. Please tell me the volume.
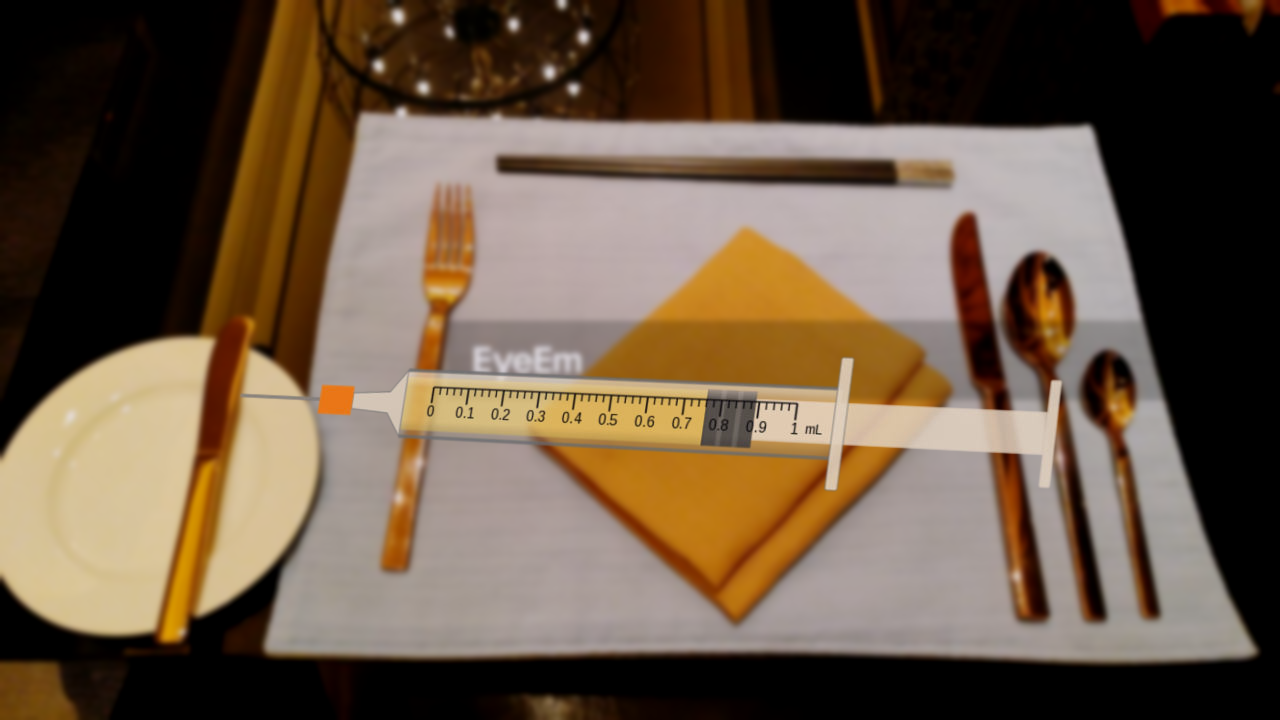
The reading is 0.76 mL
